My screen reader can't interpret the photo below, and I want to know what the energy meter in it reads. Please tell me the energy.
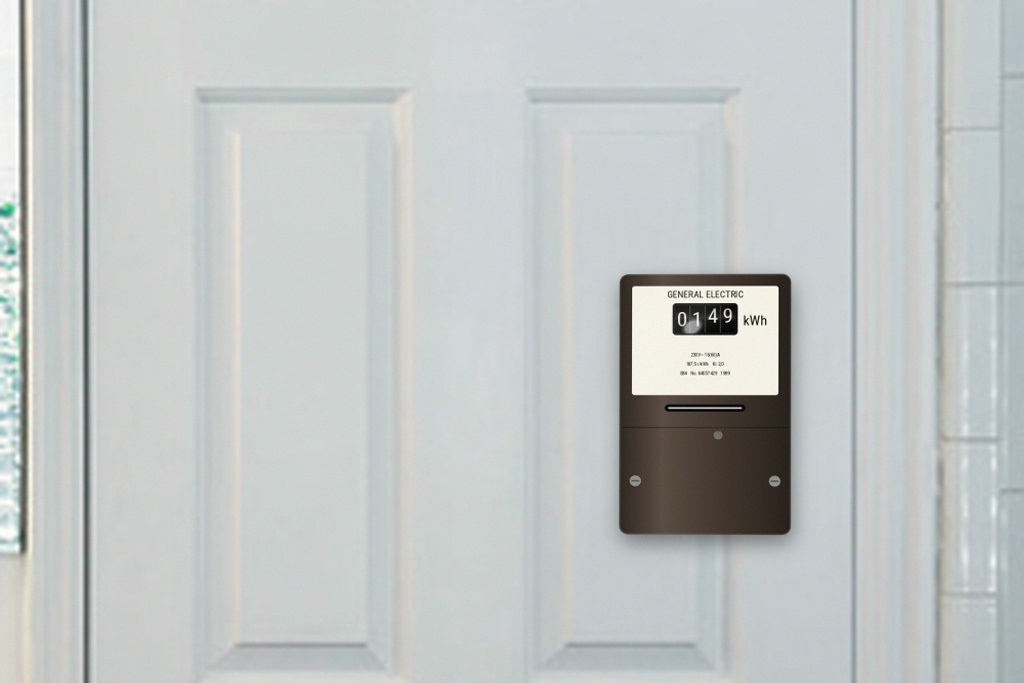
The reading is 149 kWh
